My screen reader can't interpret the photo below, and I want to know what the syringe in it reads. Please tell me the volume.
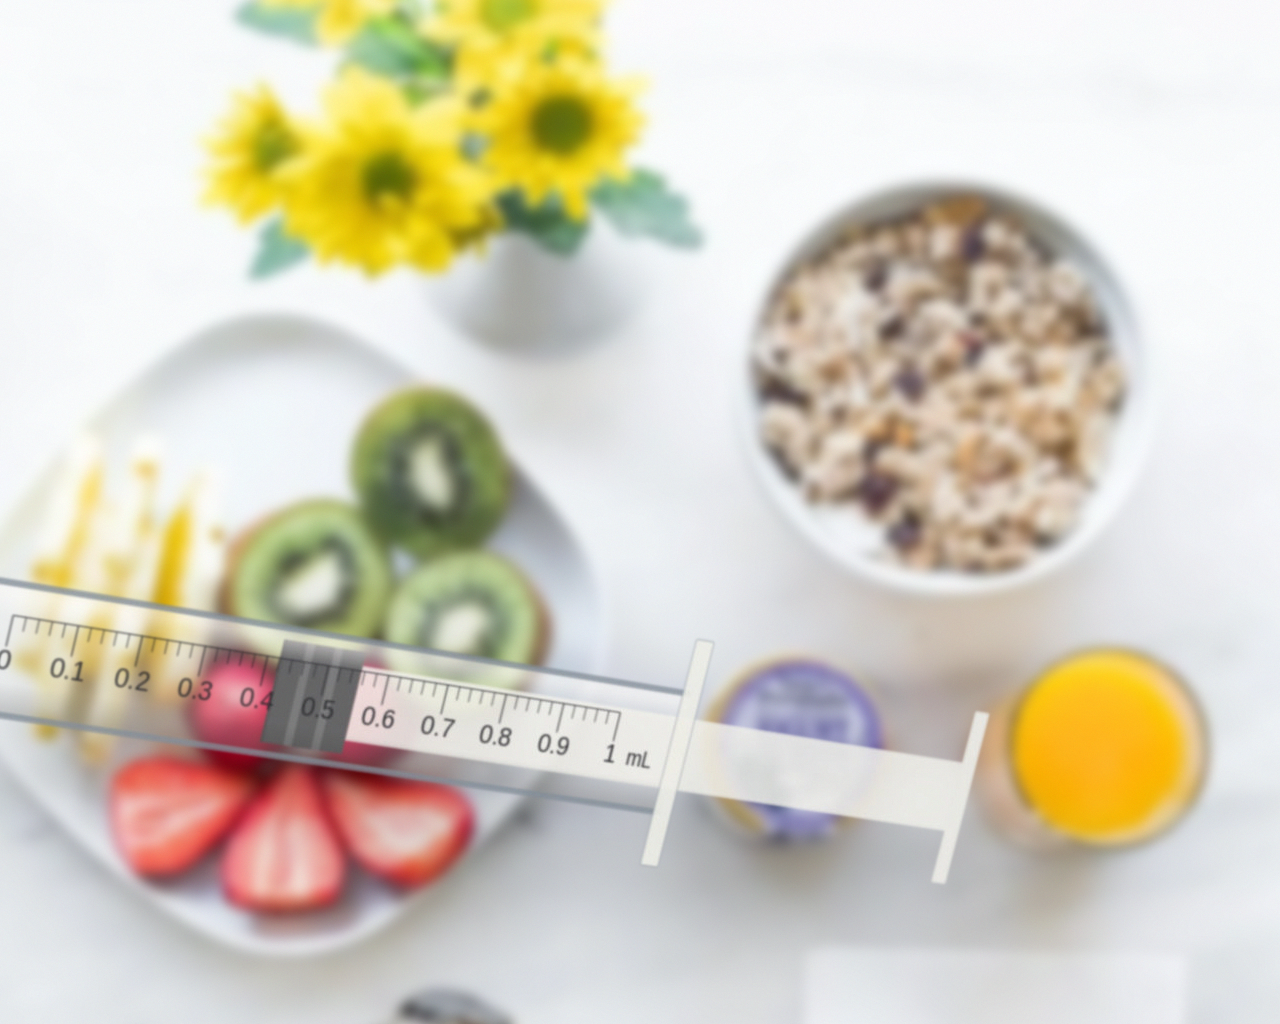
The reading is 0.42 mL
